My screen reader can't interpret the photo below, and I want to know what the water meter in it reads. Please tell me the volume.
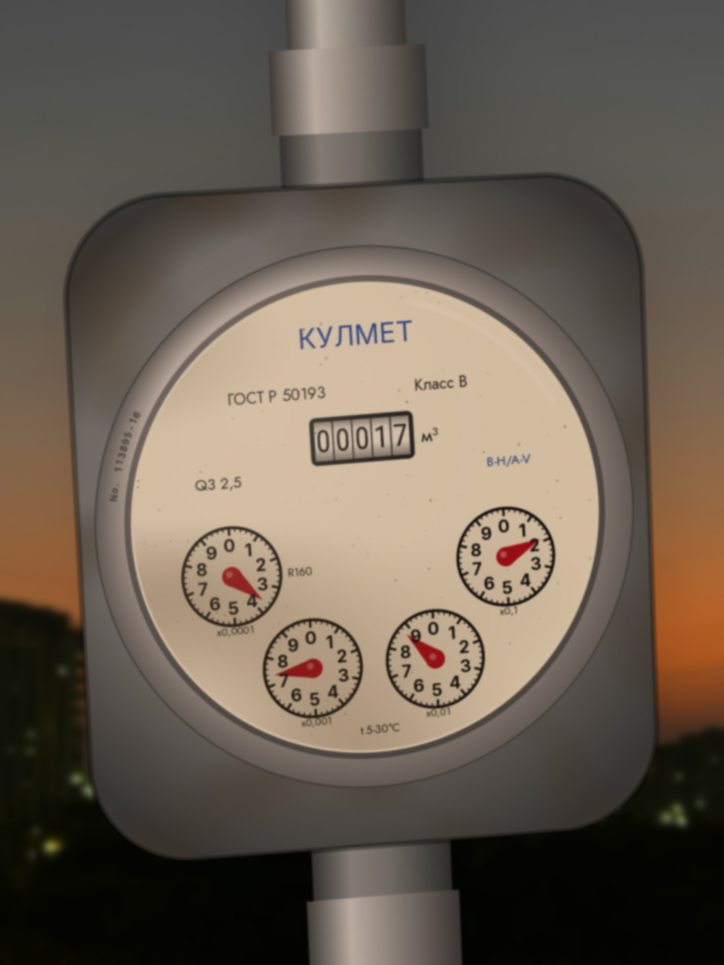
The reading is 17.1873 m³
